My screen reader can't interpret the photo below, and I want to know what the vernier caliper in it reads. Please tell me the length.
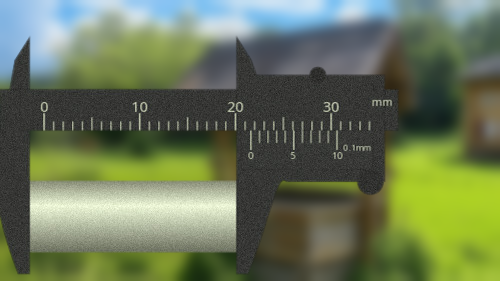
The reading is 21.6 mm
